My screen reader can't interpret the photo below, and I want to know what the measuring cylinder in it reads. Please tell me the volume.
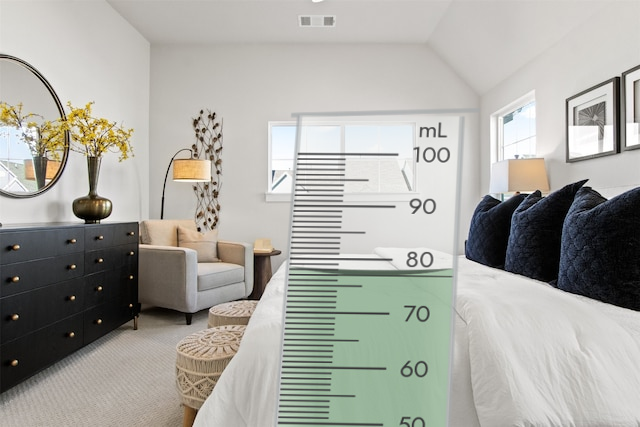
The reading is 77 mL
